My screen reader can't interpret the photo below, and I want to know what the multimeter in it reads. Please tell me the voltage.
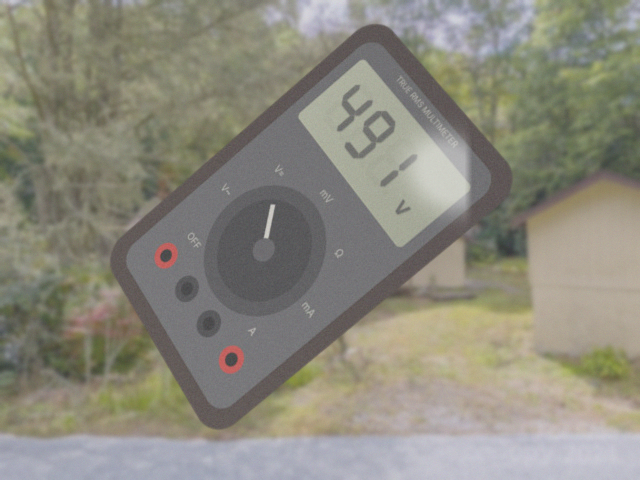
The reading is 491 V
